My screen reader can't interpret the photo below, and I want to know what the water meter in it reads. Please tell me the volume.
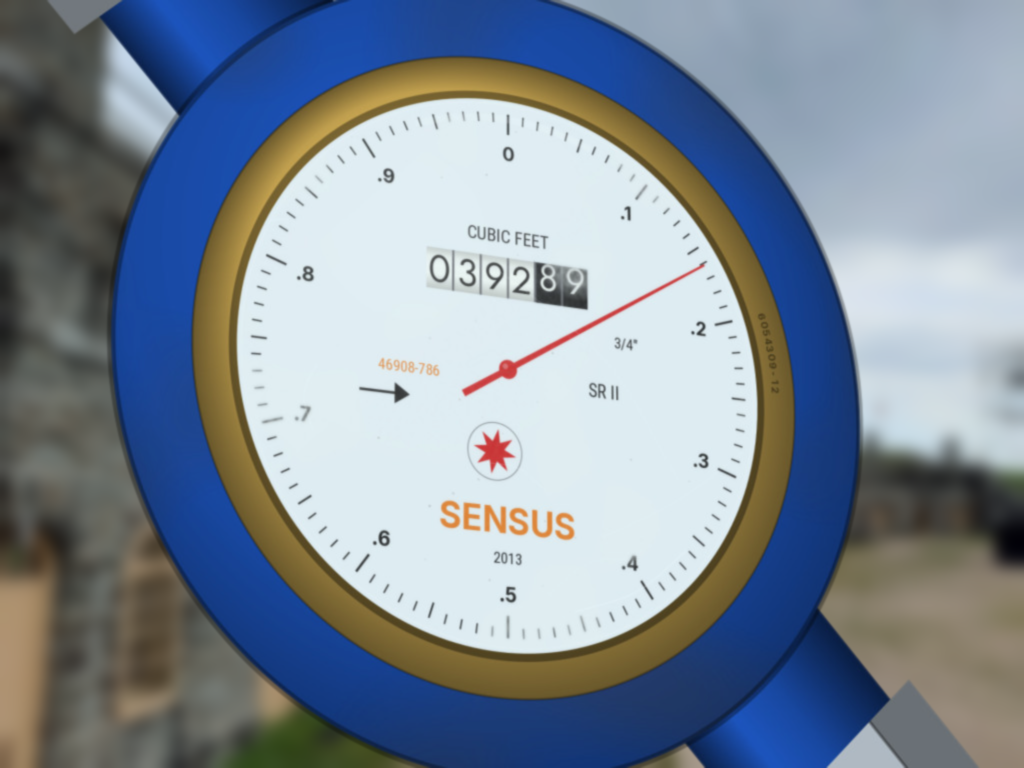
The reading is 39289.16 ft³
